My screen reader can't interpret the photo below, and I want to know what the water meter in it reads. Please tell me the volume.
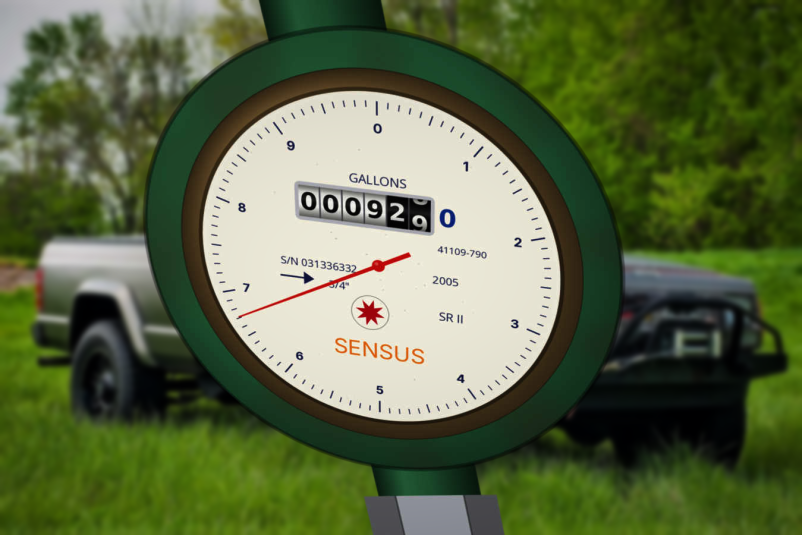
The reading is 9286.7 gal
